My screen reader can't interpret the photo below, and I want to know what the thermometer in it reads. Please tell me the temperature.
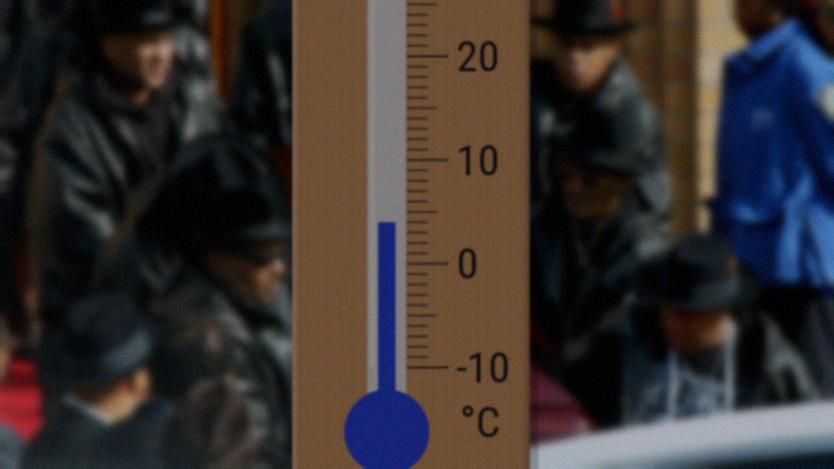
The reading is 4 °C
